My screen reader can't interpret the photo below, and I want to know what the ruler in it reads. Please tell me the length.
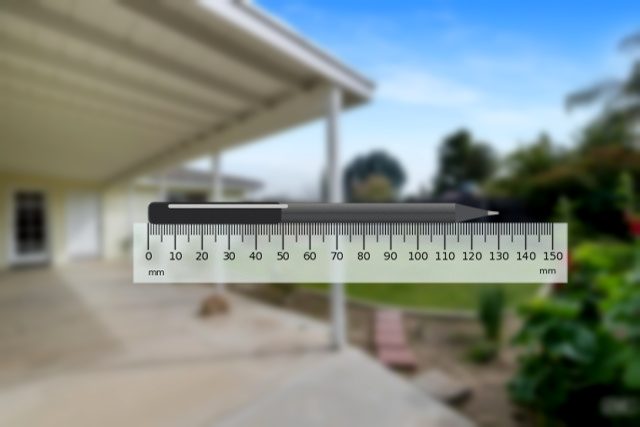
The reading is 130 mm
